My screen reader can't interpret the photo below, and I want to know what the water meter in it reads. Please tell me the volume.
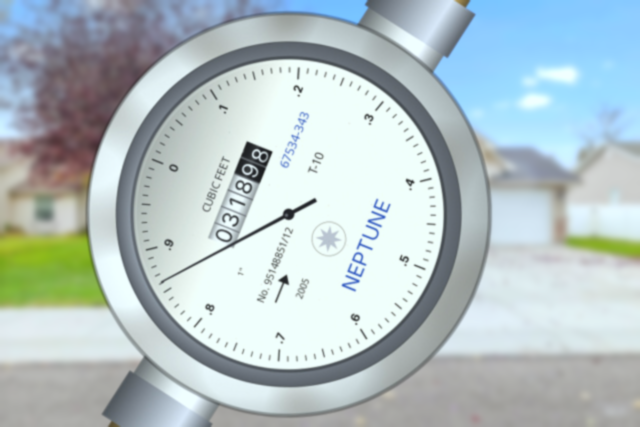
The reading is 31897.86 ft³
